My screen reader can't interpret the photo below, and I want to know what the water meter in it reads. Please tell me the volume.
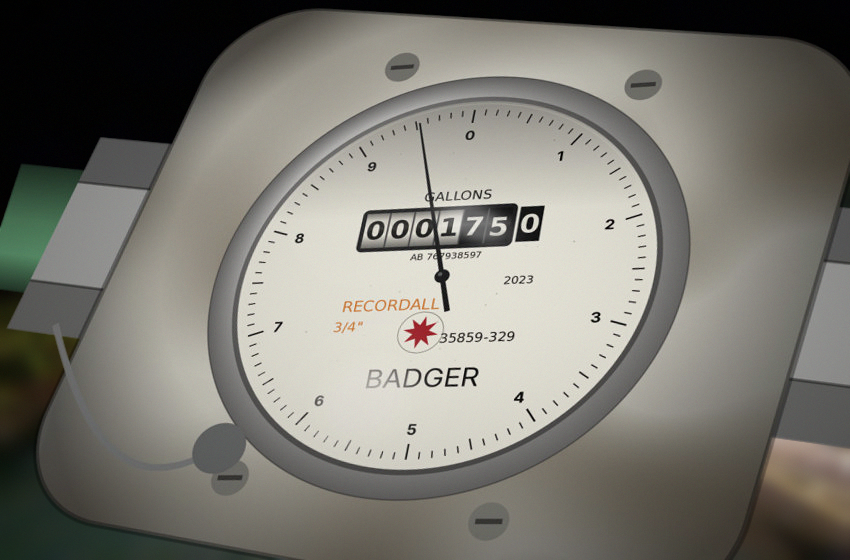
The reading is 1749.5 gal
